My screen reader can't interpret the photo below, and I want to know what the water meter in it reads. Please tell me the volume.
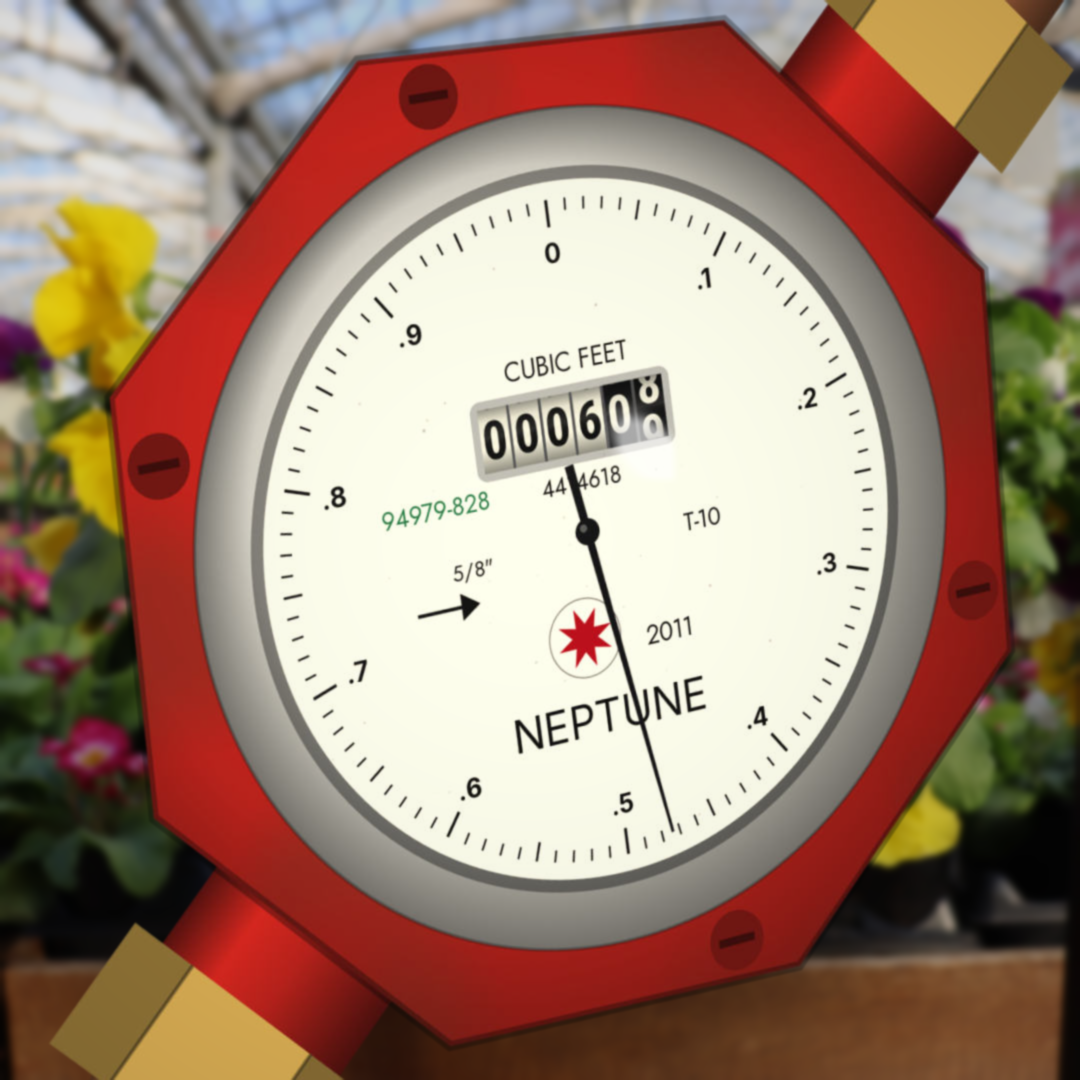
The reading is 608.47 ft³
